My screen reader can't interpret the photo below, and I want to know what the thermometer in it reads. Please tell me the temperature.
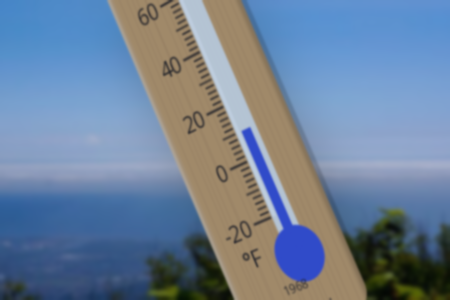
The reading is 10 °F
